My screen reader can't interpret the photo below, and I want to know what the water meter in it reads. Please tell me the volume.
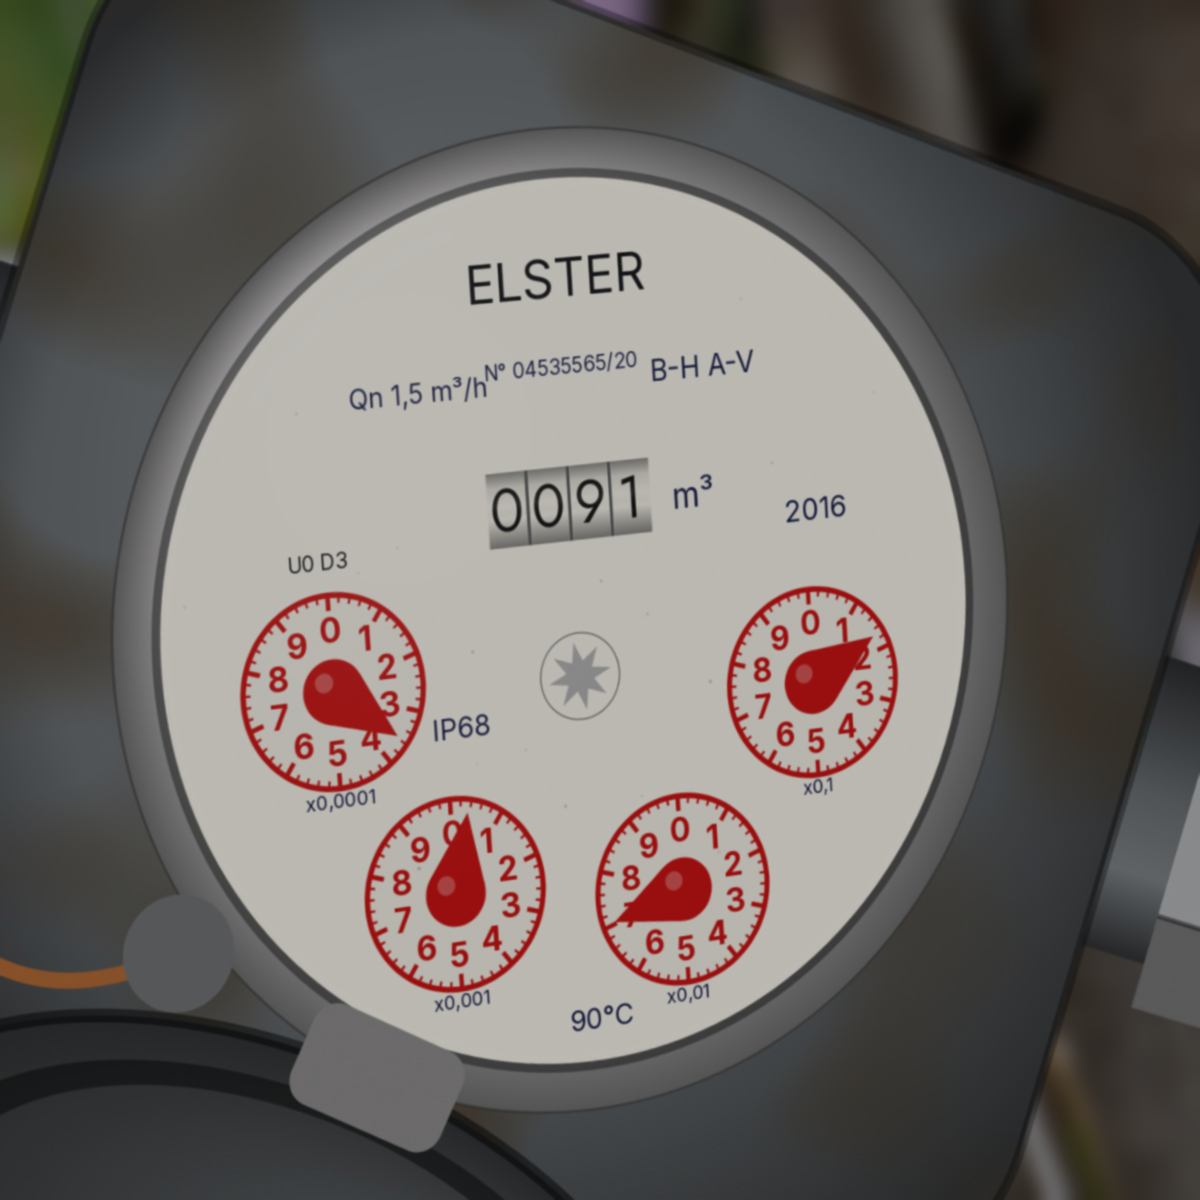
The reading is 91.1703 m³
